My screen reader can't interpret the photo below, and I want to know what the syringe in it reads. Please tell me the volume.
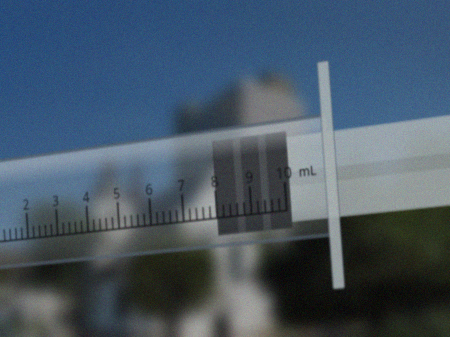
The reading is 8 mL
